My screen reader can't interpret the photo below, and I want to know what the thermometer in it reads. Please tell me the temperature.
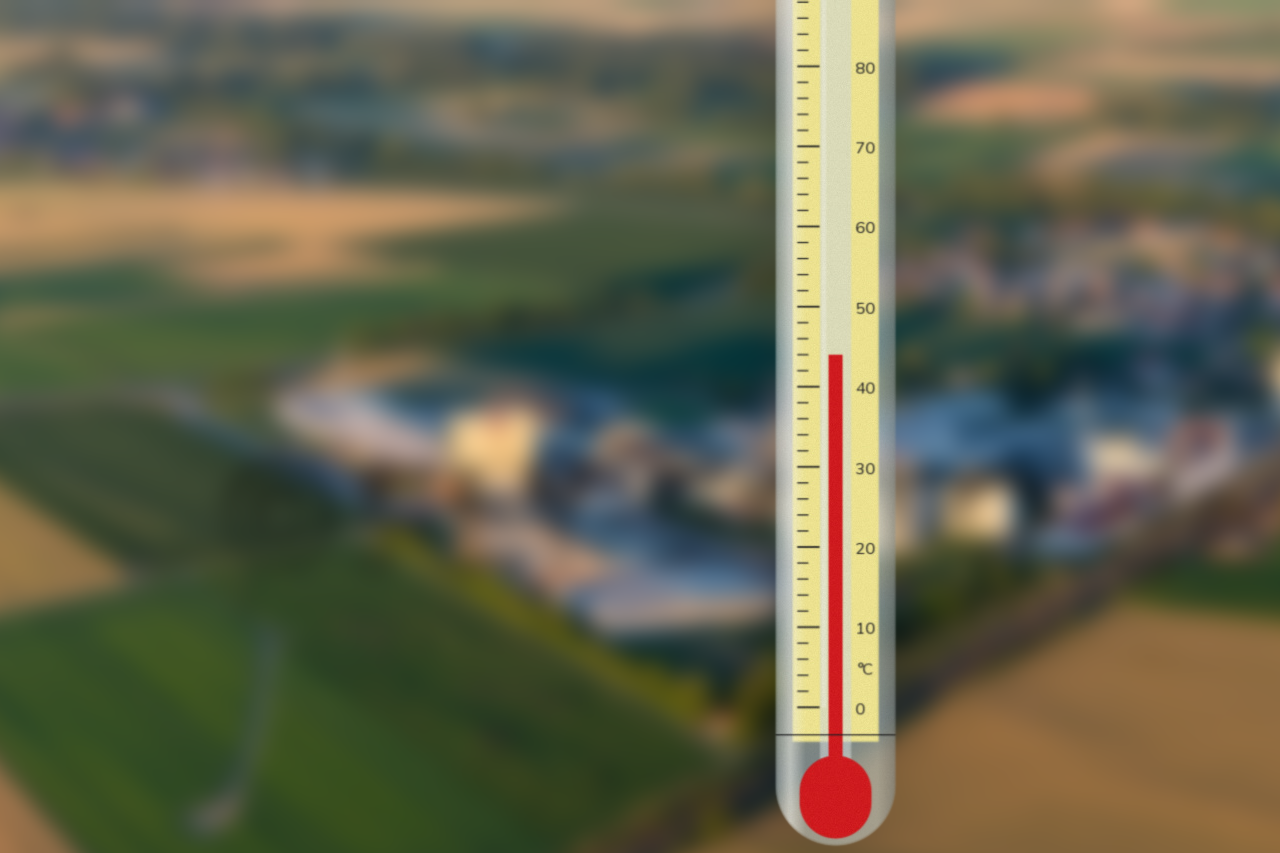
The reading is 44 °C
